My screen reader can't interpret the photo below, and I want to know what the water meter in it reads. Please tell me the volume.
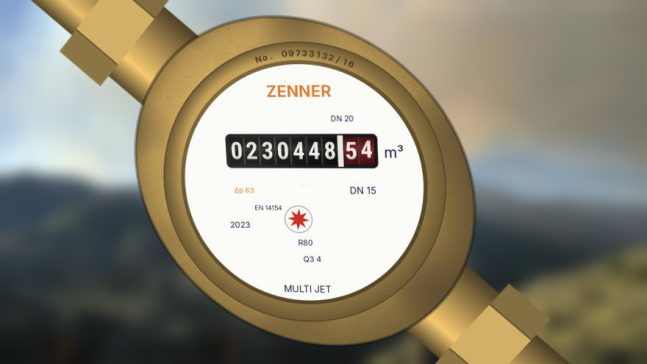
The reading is 230448.54 m³
